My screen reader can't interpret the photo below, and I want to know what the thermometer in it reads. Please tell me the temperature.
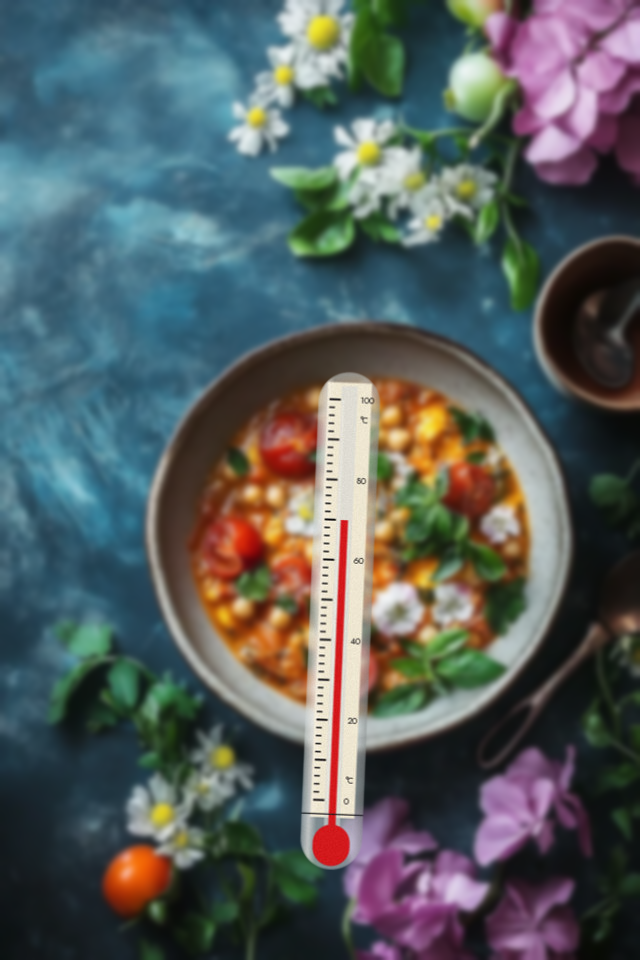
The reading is 70 °C
